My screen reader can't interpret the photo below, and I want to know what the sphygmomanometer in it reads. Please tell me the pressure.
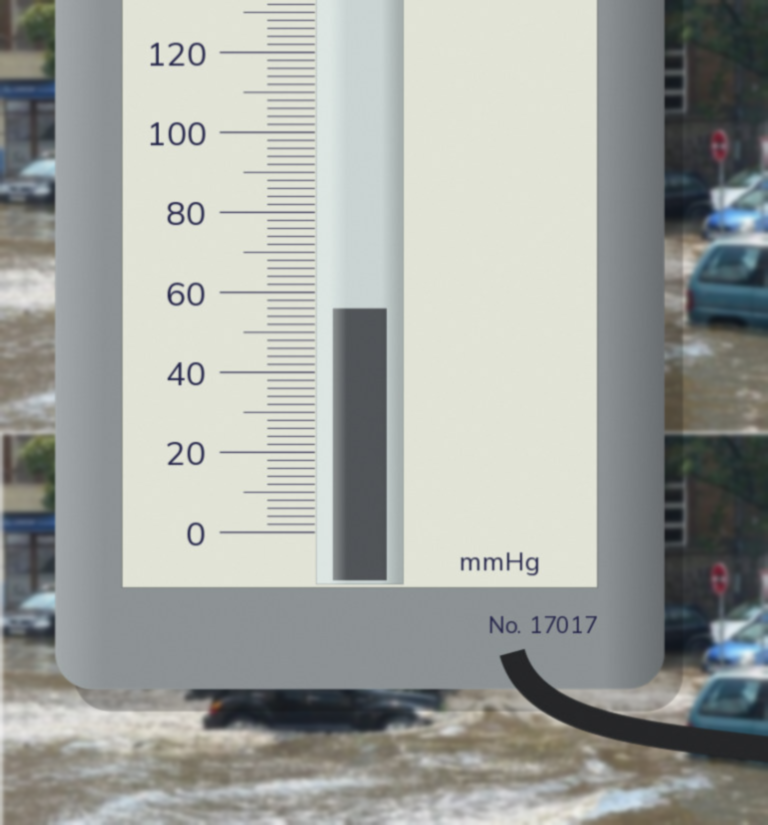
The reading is 56 mmHg
